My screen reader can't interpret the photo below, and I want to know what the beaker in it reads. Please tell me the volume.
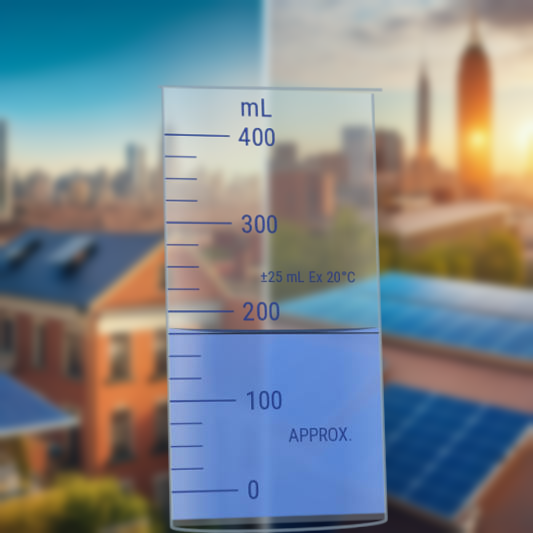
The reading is 175 mL
